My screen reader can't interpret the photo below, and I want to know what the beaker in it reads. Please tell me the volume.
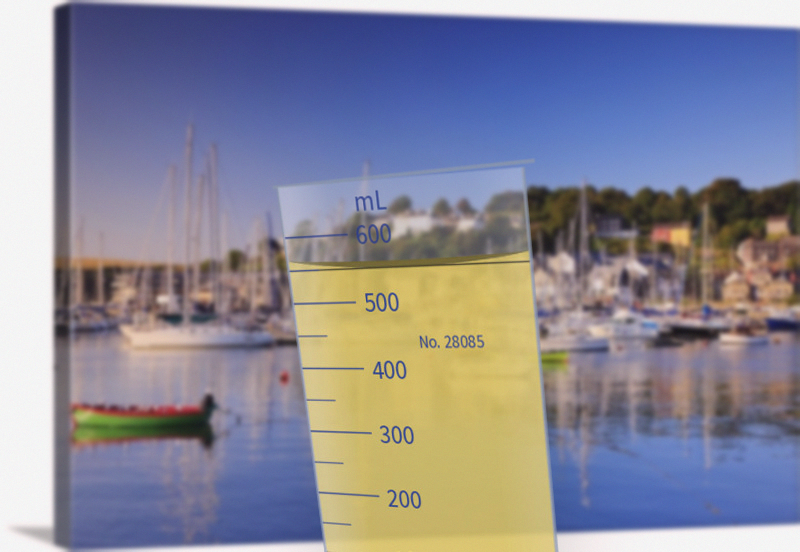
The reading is 550 mL
